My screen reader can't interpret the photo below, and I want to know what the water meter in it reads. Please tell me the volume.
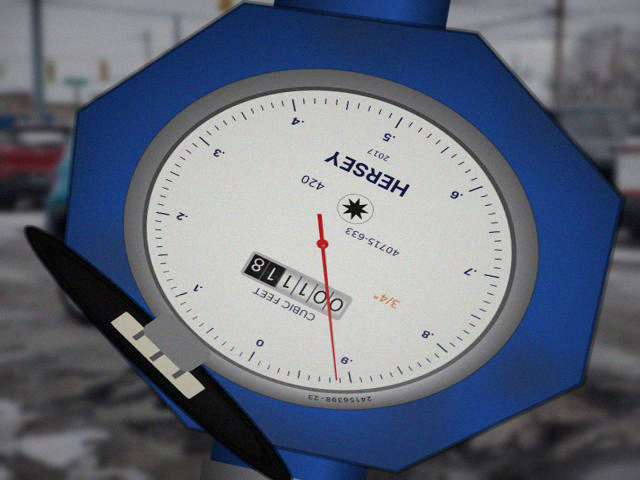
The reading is 1117.91 ft³
